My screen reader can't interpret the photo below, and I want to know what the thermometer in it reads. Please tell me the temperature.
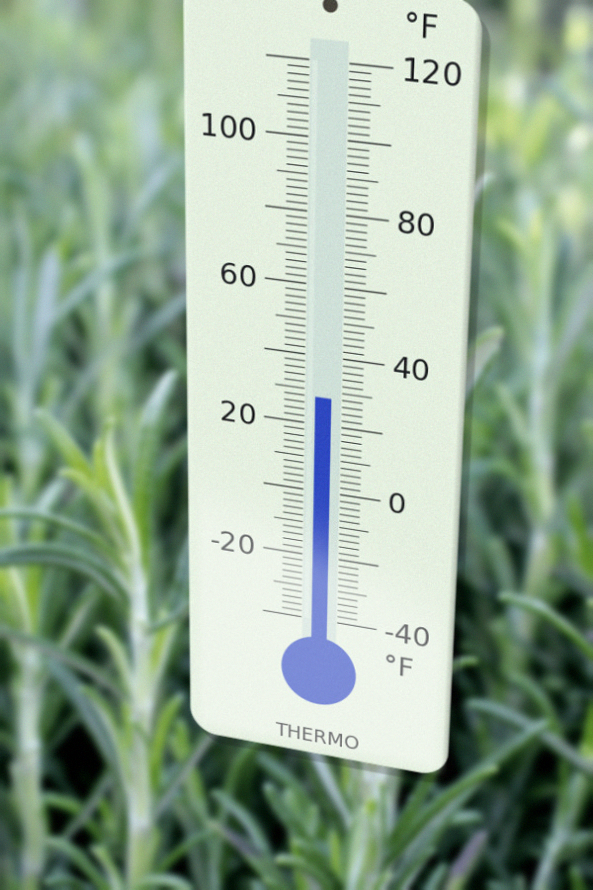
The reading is 28 °F
